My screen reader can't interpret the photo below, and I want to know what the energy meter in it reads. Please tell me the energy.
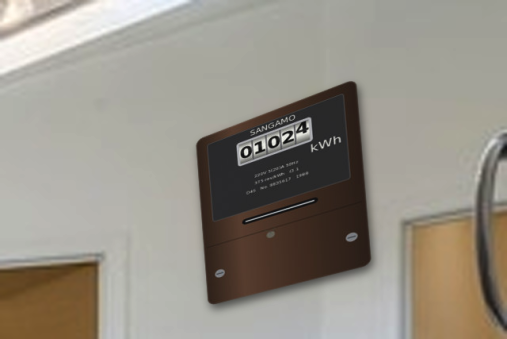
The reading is 1024 kWh
